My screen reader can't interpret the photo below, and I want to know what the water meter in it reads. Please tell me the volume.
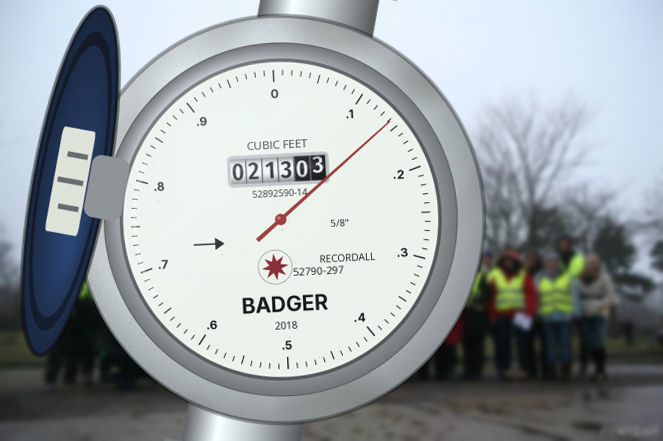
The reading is 21303.14 ft³
